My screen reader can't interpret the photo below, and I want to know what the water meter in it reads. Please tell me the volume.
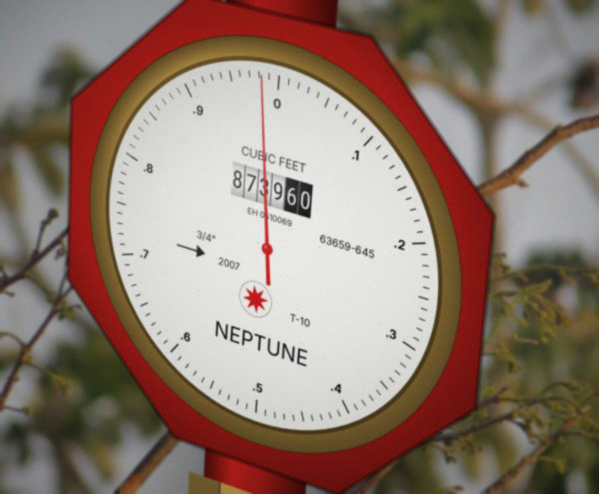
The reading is 873959.98 ft³
